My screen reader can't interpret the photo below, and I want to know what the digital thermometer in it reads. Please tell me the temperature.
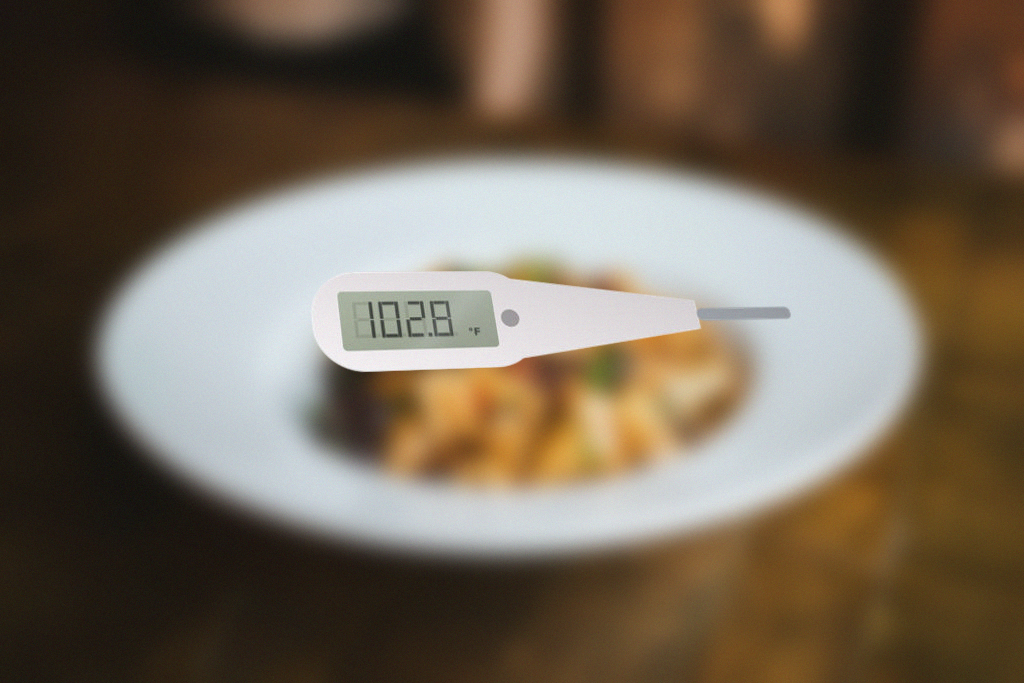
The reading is 102.8 °F
